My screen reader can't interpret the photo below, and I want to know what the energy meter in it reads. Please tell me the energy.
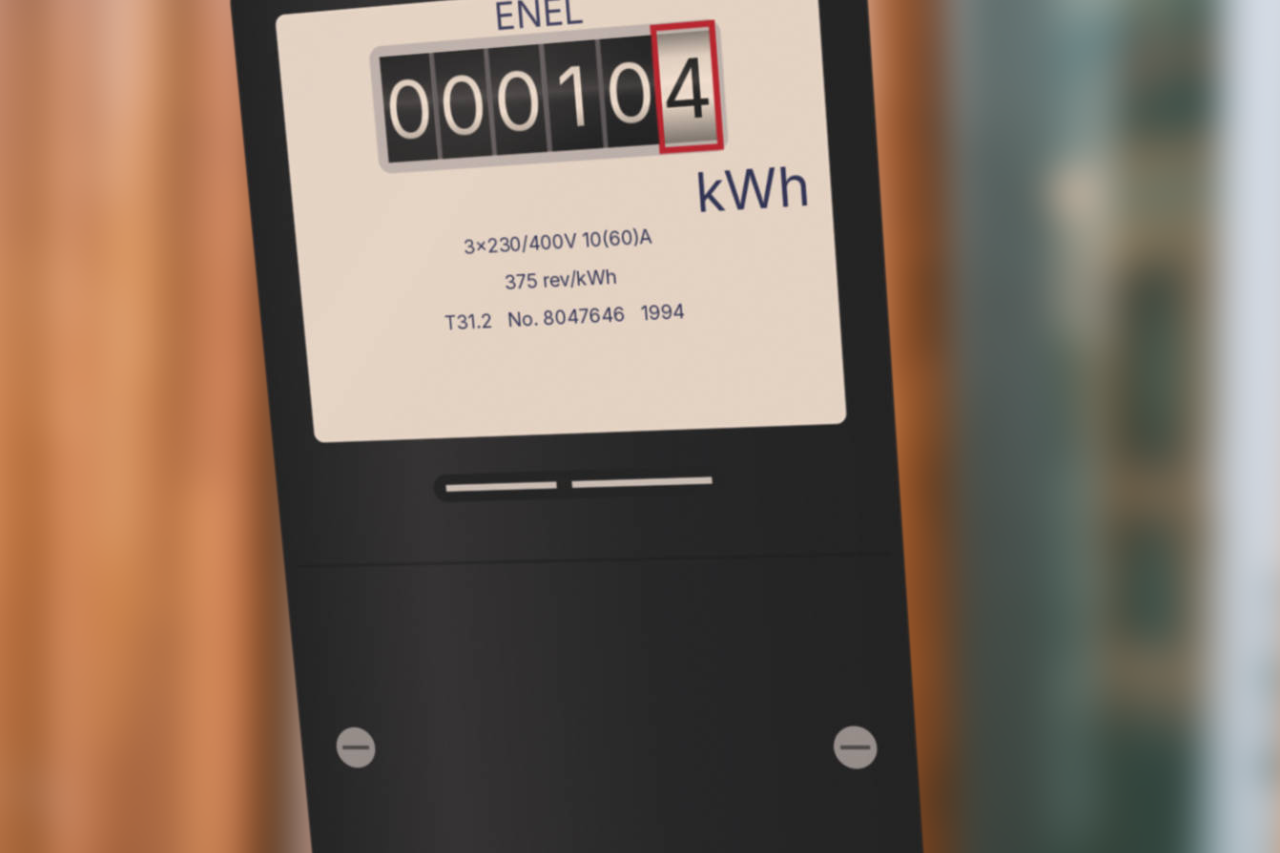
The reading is 10.4 kWh
